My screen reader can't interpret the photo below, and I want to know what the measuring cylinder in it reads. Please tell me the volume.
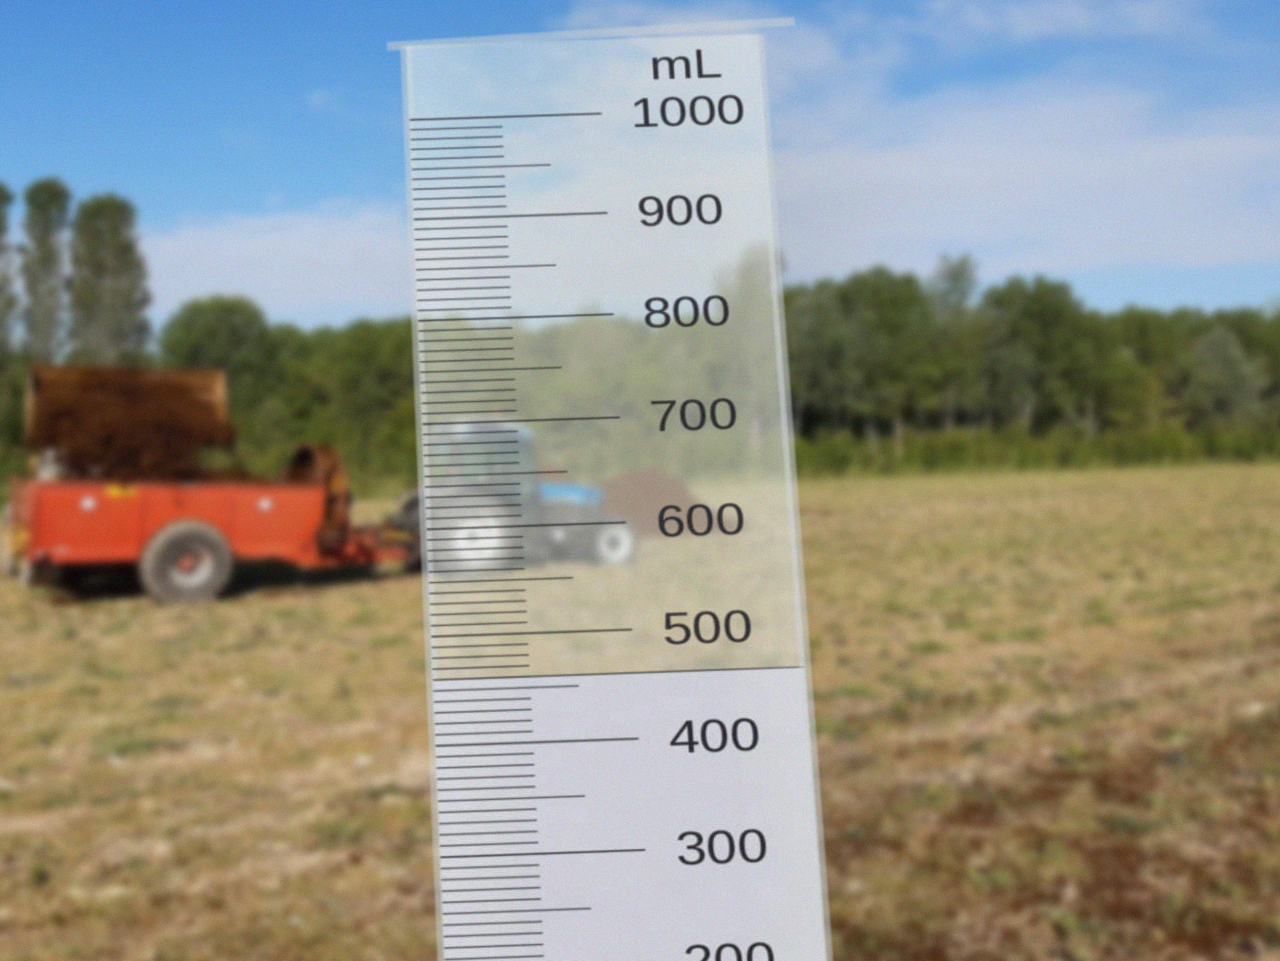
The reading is 460 mL
